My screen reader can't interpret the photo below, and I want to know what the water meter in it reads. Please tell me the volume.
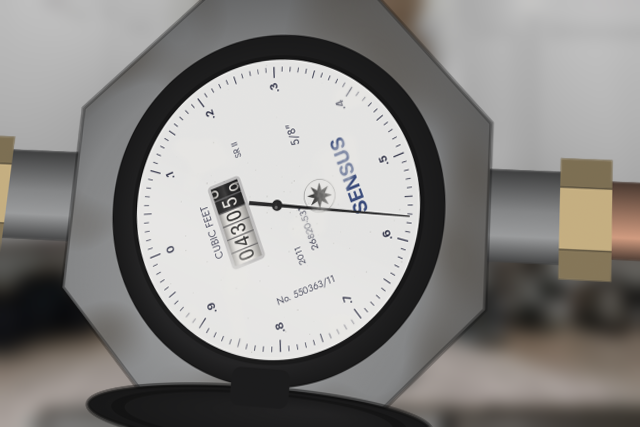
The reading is 43058.57 ft³
